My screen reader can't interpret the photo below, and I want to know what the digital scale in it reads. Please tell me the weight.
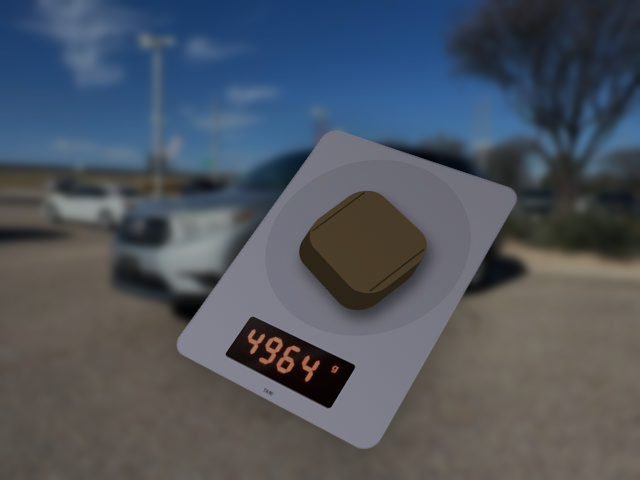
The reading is 4964 g
